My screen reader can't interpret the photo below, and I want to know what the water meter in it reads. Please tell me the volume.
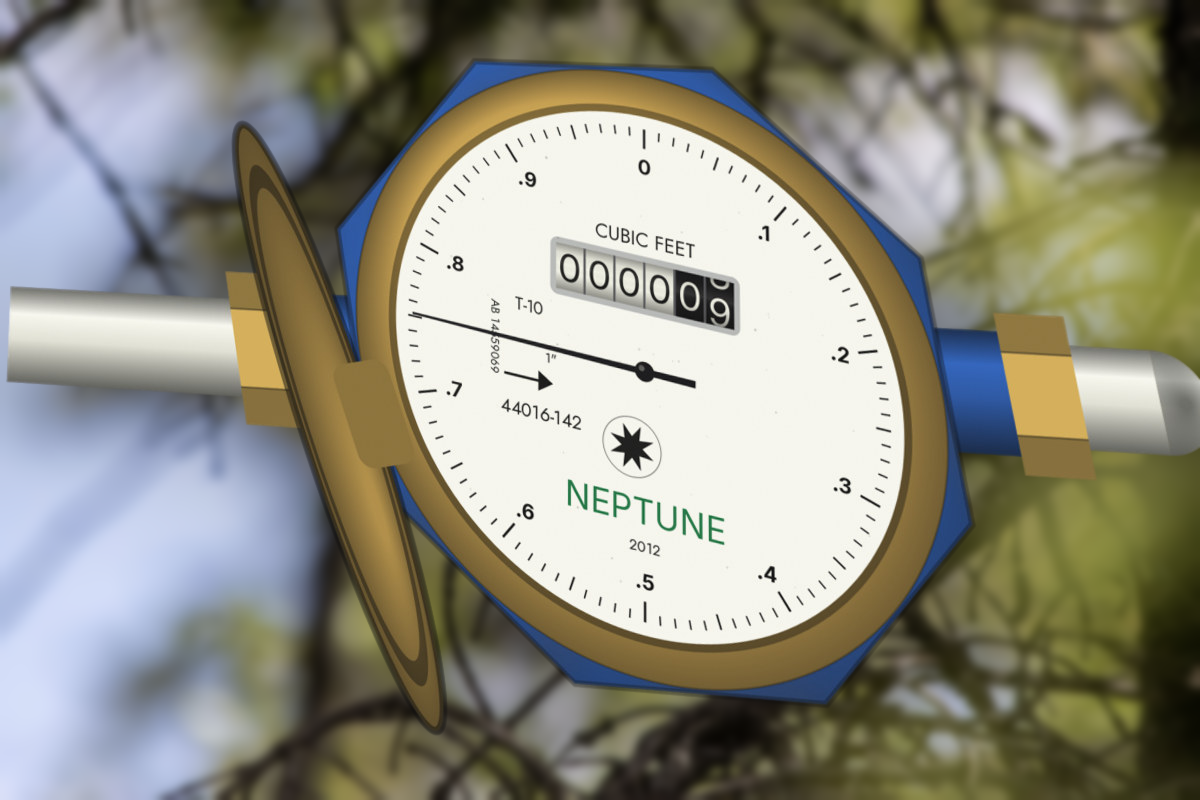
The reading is 8.75 ft³
